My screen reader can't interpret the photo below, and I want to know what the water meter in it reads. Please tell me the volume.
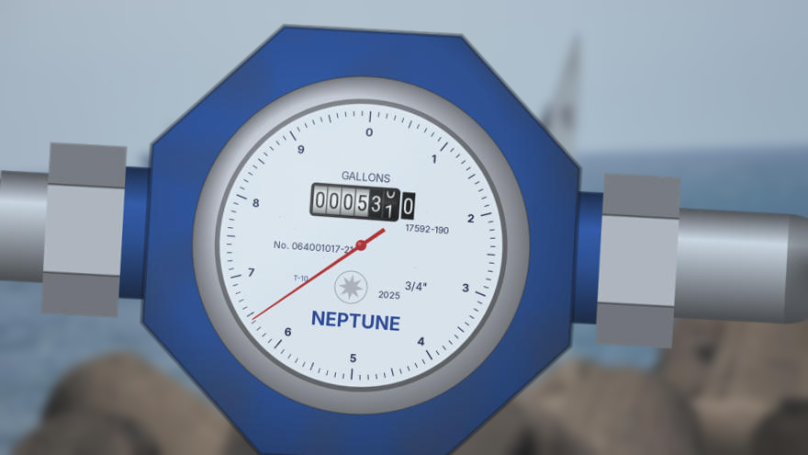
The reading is 5306.4 gal
